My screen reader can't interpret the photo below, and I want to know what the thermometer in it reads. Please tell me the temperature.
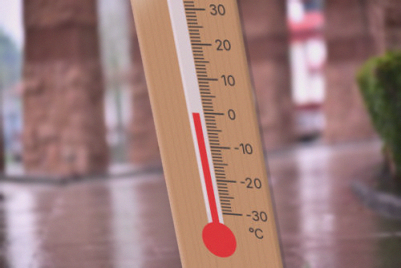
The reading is 0 °C
